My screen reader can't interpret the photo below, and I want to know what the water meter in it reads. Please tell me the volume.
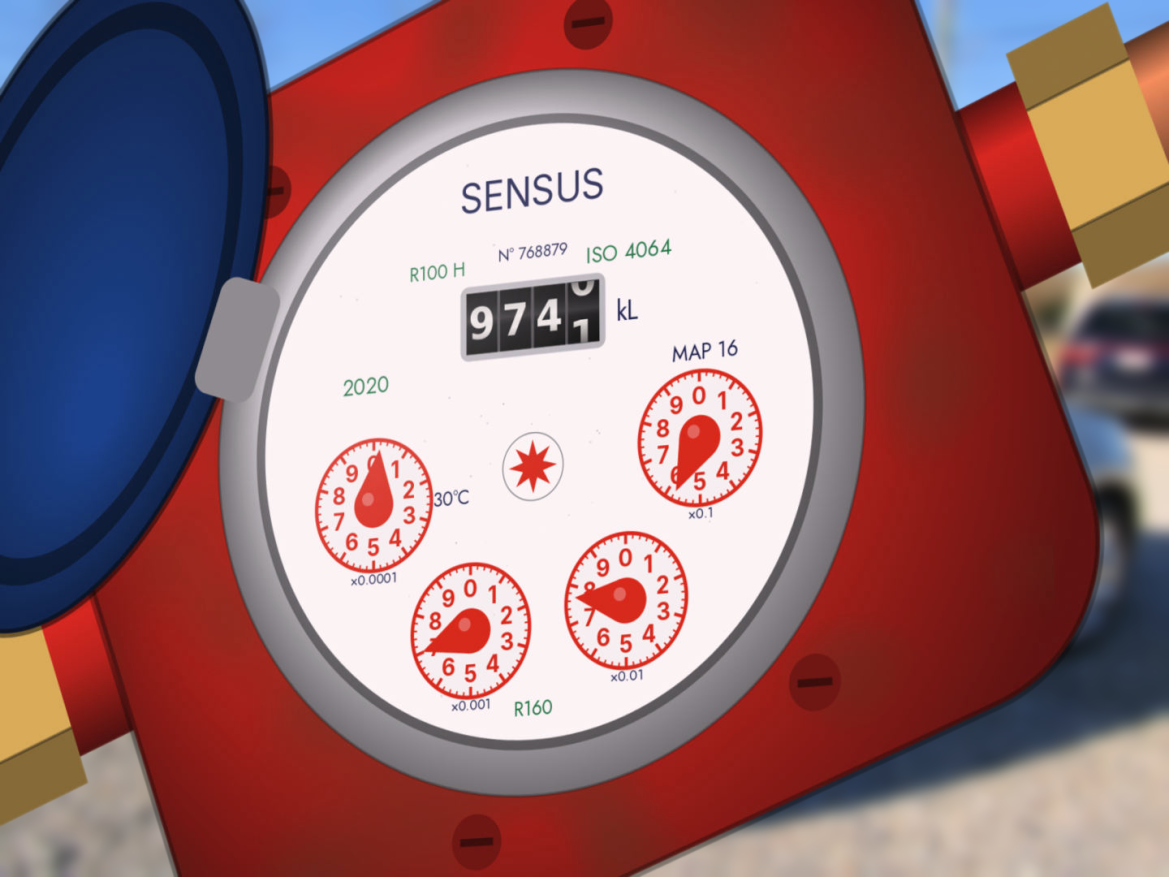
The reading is 9740.5770 kL
